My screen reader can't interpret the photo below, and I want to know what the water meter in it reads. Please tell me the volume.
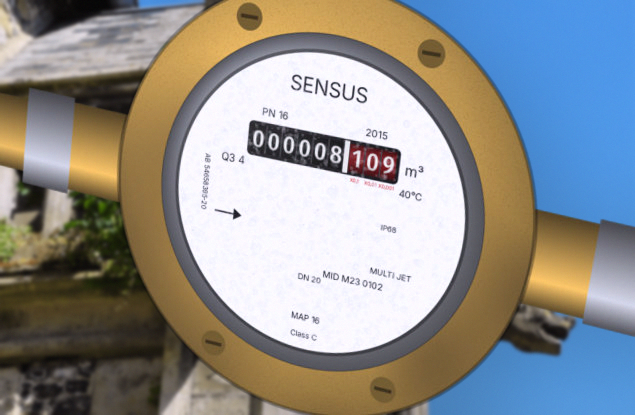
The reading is 8.109 m³
